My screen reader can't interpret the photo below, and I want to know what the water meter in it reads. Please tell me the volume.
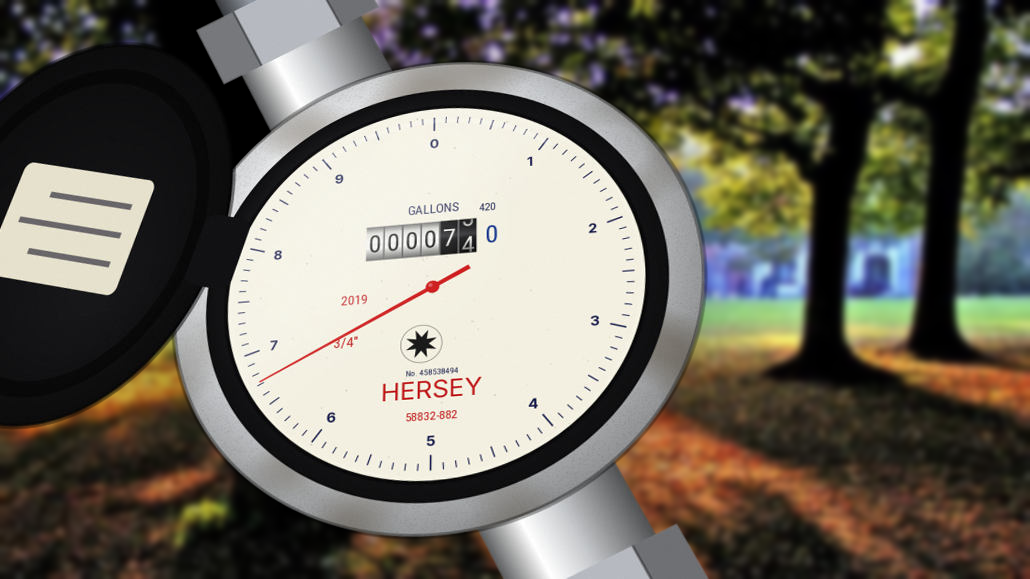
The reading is 736.7 gal
